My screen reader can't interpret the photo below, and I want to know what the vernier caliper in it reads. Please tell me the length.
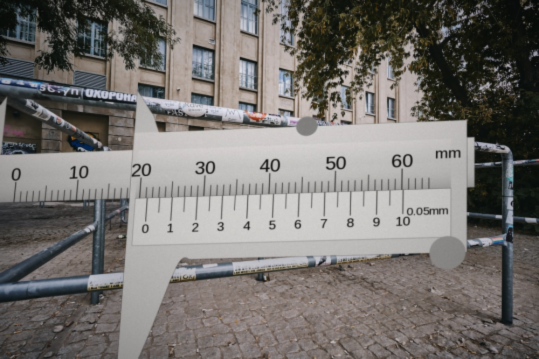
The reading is 21.2 mm
